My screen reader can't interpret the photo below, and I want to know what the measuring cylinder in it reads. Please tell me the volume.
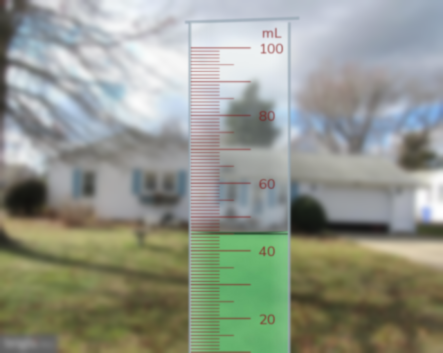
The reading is 45 mL
